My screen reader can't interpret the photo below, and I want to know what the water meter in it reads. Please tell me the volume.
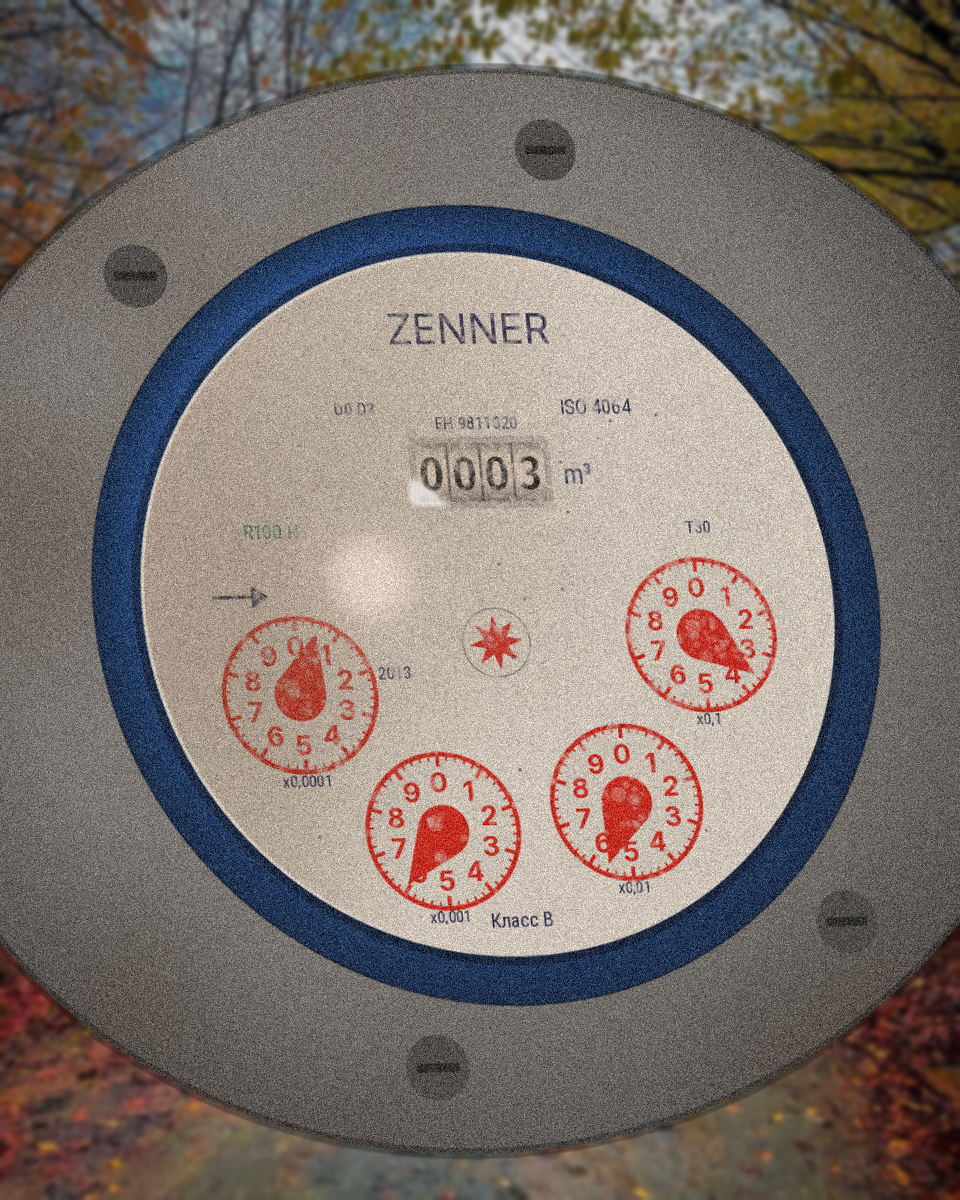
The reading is 3.3560 m³
